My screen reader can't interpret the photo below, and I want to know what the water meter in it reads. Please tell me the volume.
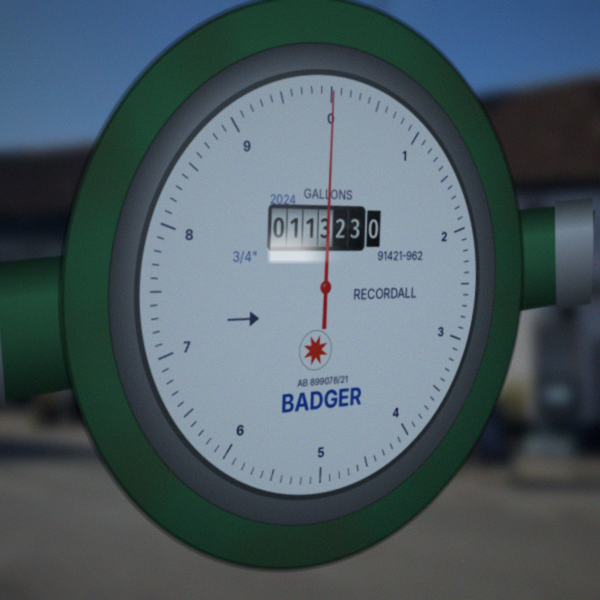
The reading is 113230.0 gal
